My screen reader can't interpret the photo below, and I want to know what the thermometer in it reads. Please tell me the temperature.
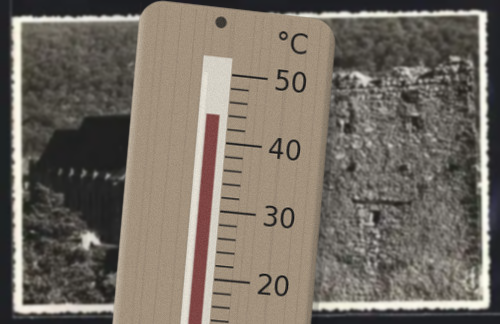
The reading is 44 °C
